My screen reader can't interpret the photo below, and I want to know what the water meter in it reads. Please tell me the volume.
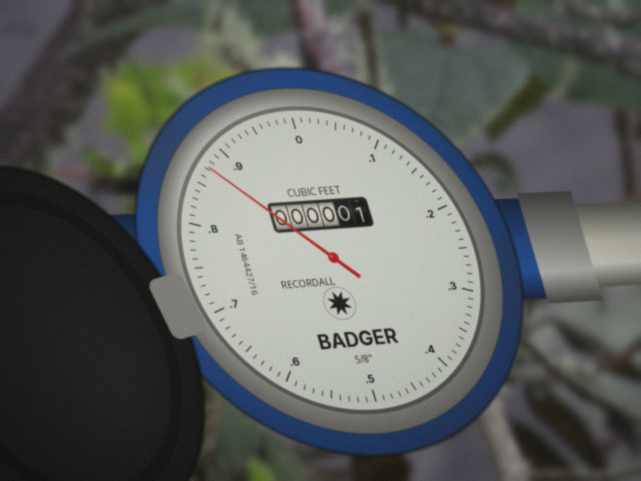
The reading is 0.87 ft³
